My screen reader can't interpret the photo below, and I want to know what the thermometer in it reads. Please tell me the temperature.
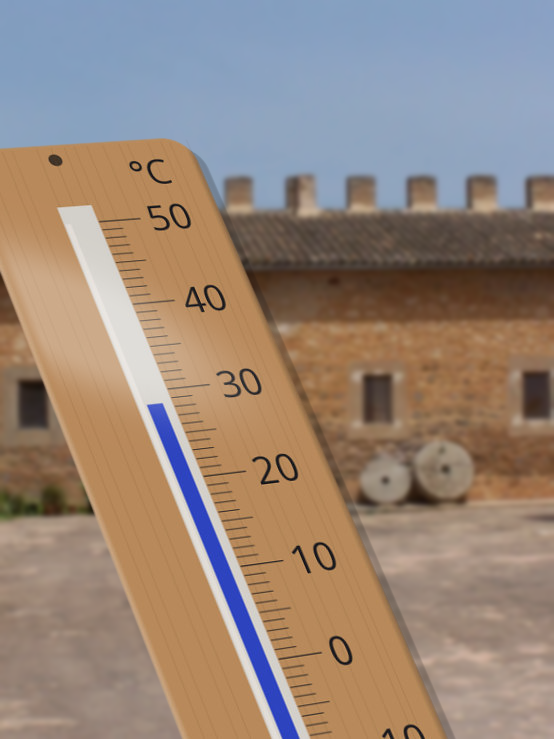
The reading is 28.5 °C
